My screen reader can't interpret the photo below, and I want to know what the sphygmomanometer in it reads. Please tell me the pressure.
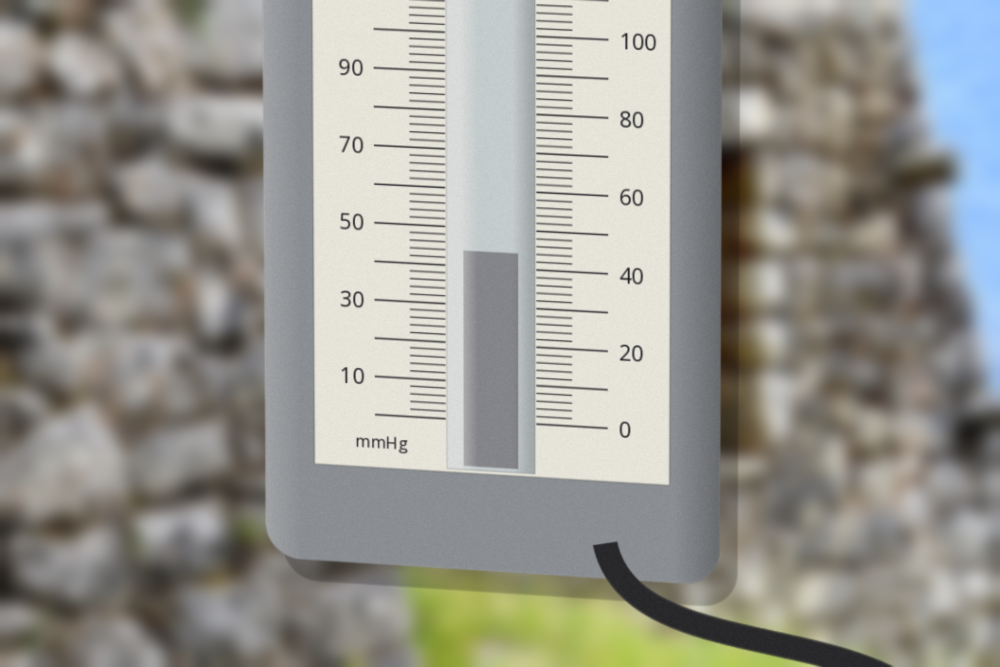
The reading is 44 mmHg
